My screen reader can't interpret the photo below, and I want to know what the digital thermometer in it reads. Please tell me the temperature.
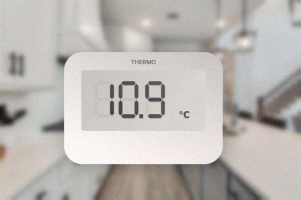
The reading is 10.9 °C
